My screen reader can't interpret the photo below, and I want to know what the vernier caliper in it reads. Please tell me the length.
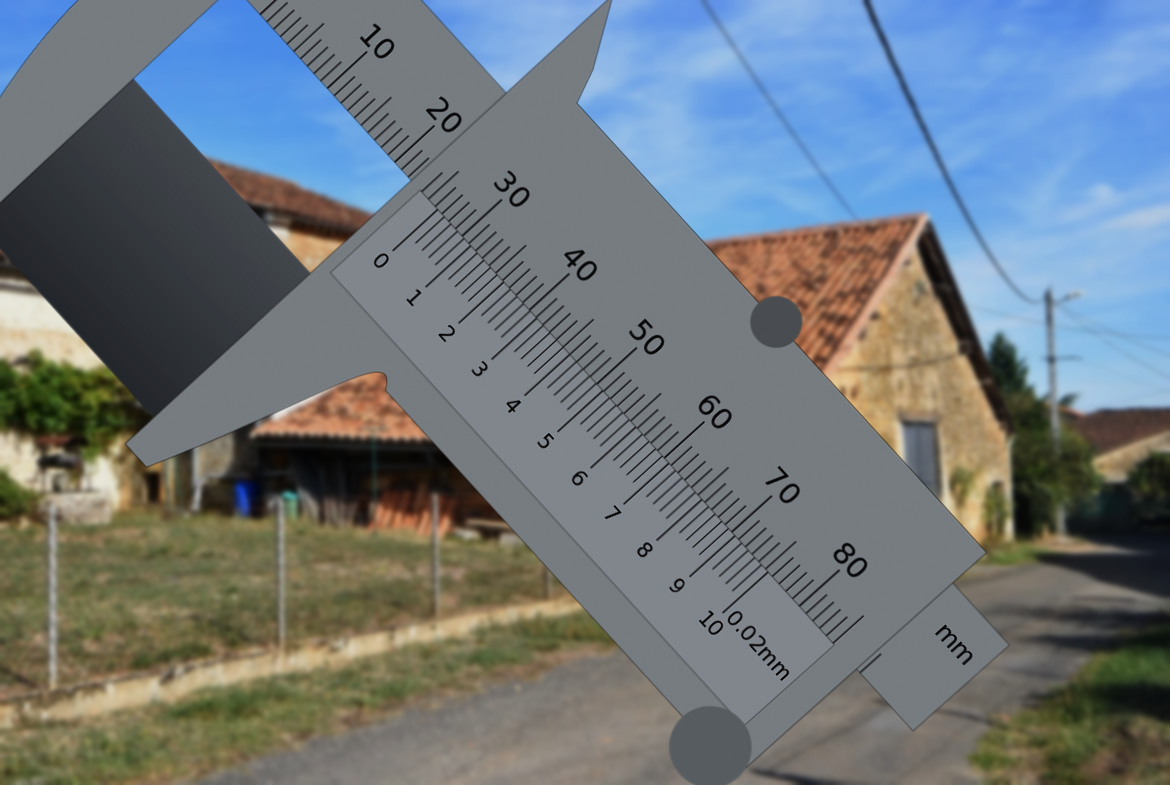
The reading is 26.4 mm
